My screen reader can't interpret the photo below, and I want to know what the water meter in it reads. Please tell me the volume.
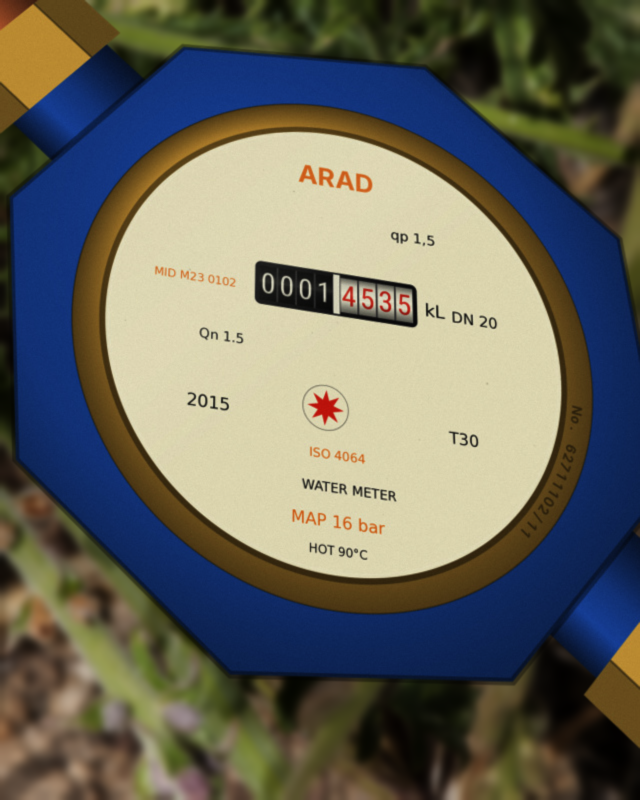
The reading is 1.4535 kL
